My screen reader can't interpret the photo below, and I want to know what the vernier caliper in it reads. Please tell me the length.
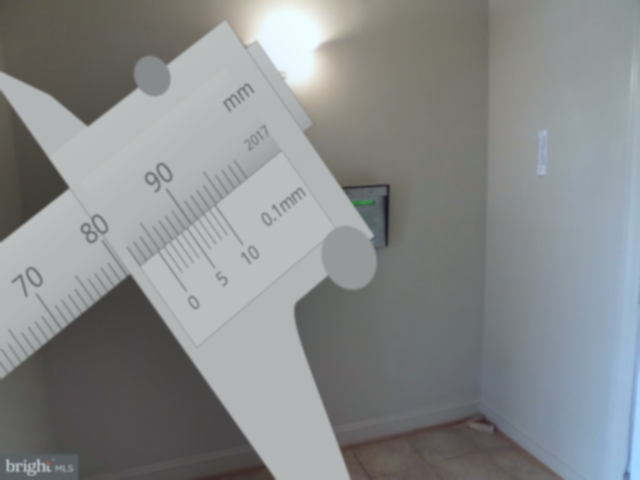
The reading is 84.8 mm
